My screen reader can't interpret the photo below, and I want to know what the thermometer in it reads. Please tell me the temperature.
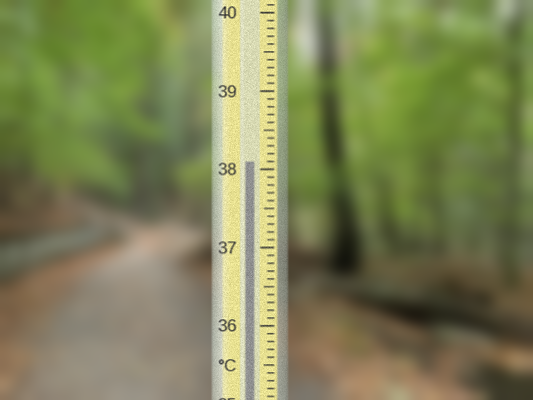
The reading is 38.1 °C
